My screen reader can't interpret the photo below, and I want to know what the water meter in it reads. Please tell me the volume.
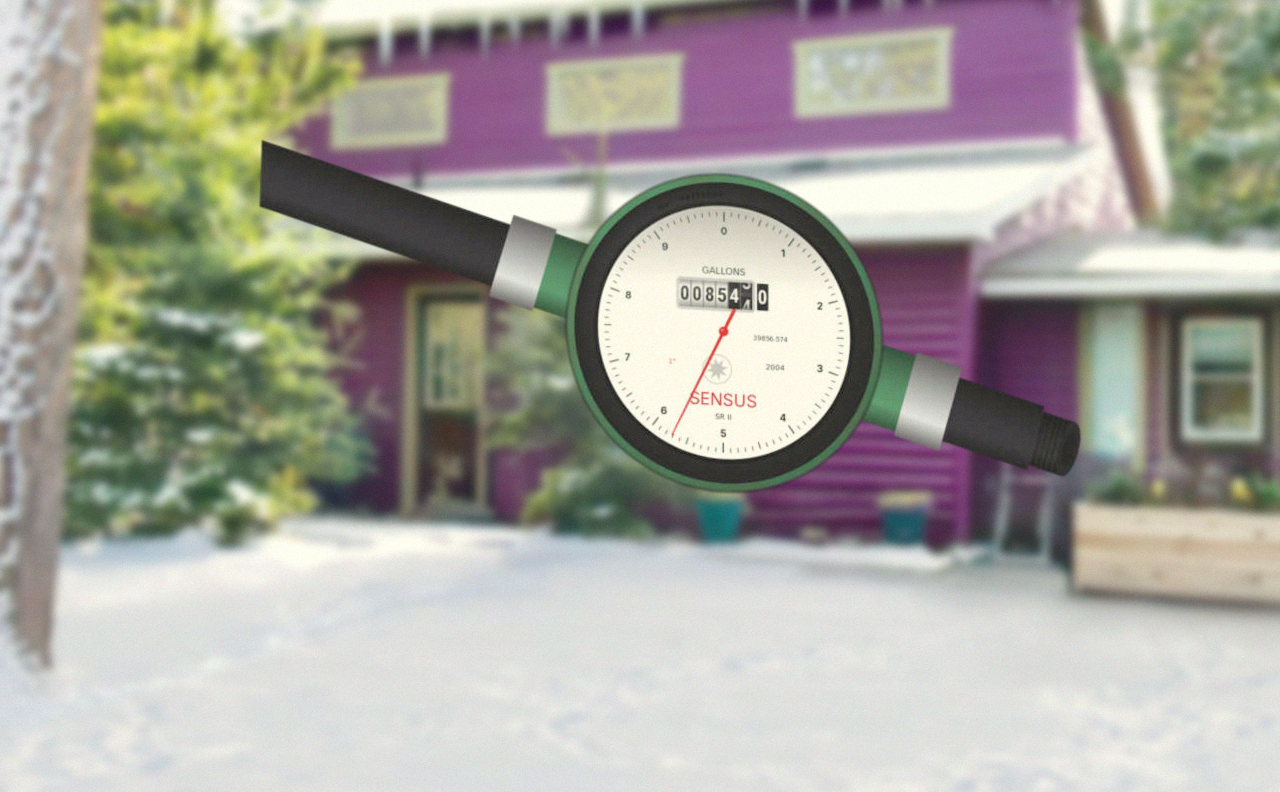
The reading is 85435.7 gal
